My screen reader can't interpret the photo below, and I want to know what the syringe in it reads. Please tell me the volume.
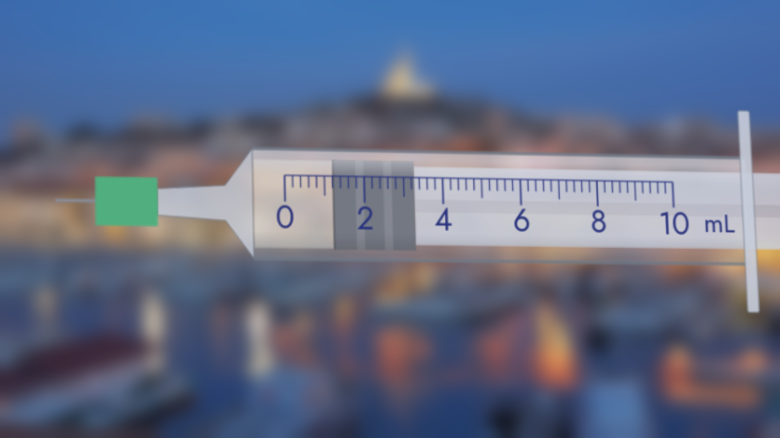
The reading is 1.2 mL
